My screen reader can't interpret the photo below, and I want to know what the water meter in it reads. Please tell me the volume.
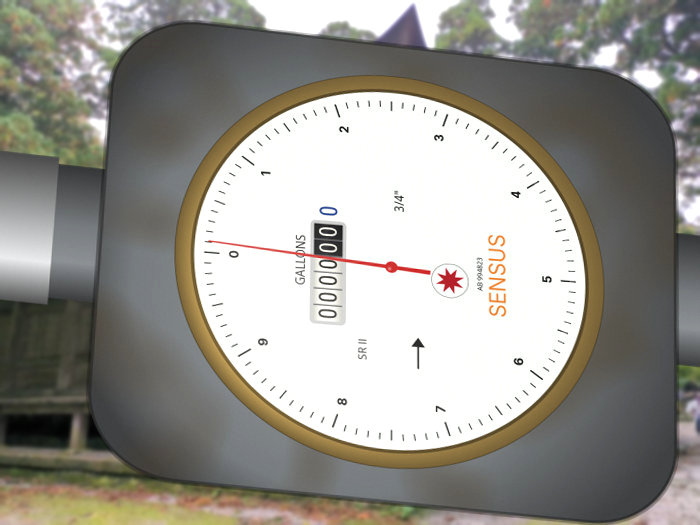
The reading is 0.1 gal
